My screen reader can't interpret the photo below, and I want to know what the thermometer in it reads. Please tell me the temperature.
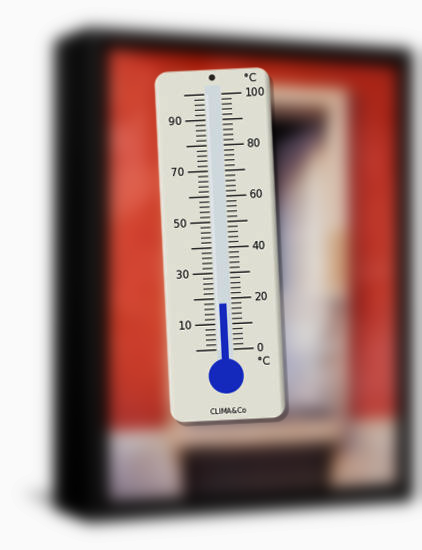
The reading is 18 °C
